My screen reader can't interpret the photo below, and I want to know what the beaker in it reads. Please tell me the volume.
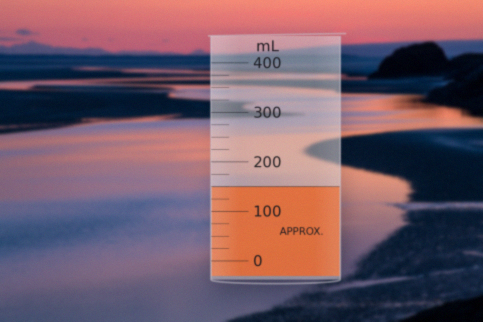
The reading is 150 mL
